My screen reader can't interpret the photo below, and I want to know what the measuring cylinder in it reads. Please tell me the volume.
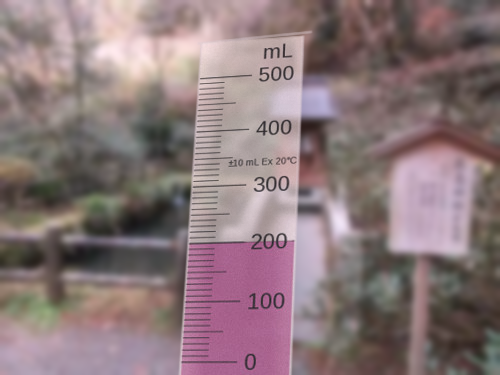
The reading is 200 mL
